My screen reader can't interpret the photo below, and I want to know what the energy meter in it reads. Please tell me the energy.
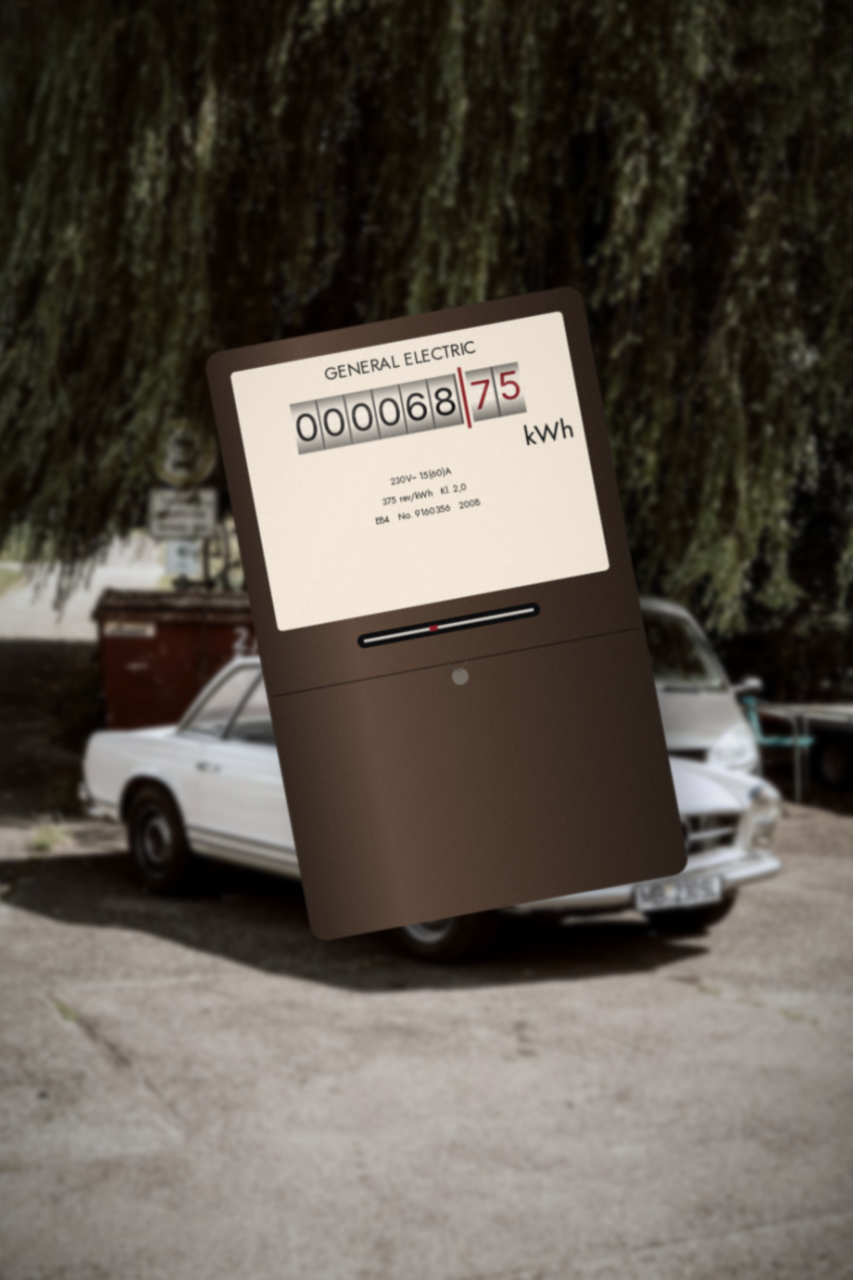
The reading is 68.75 kWh
